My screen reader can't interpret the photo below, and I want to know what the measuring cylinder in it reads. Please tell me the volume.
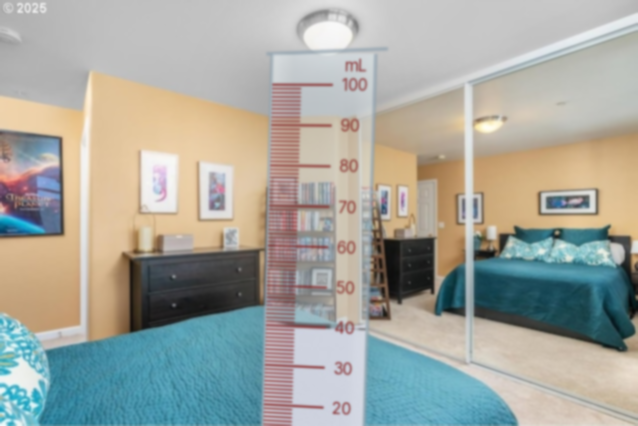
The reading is 40 mL
